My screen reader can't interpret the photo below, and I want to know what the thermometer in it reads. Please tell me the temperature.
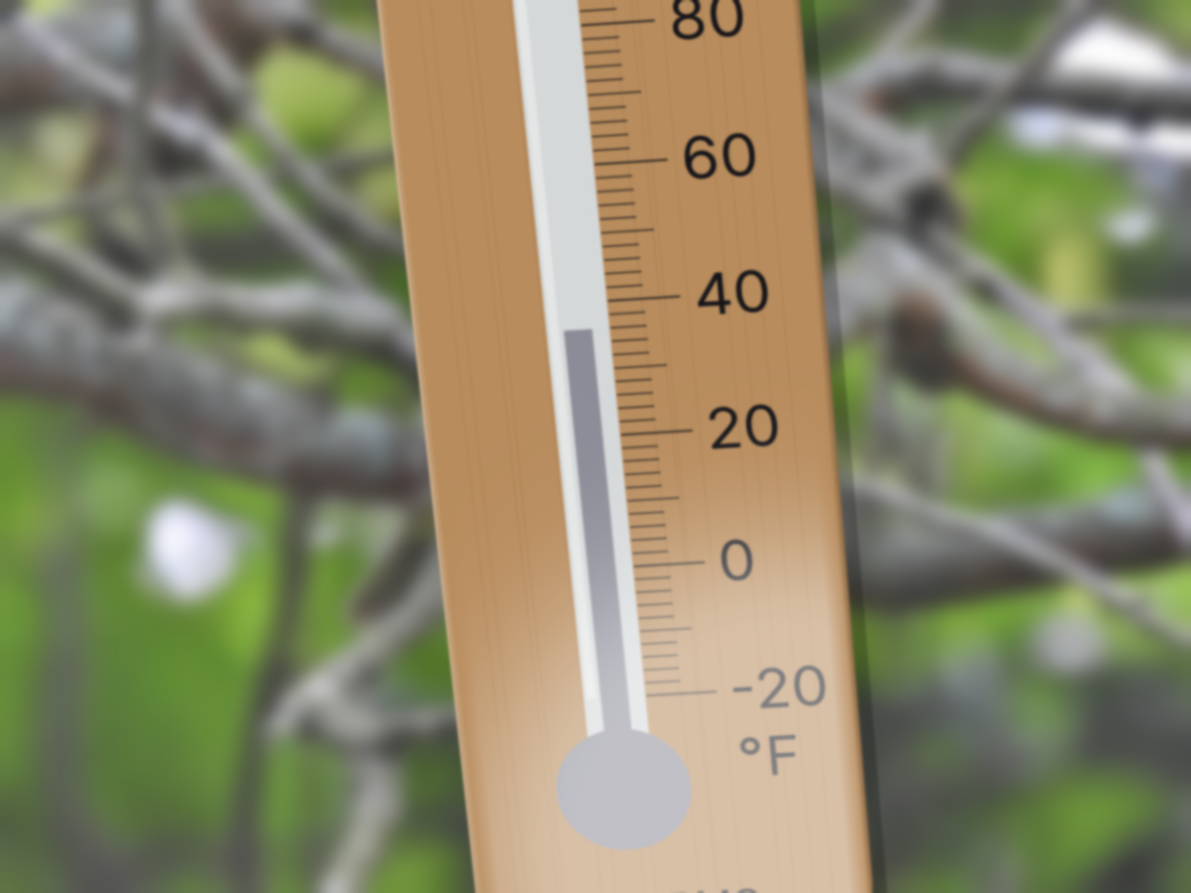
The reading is 36 °F
